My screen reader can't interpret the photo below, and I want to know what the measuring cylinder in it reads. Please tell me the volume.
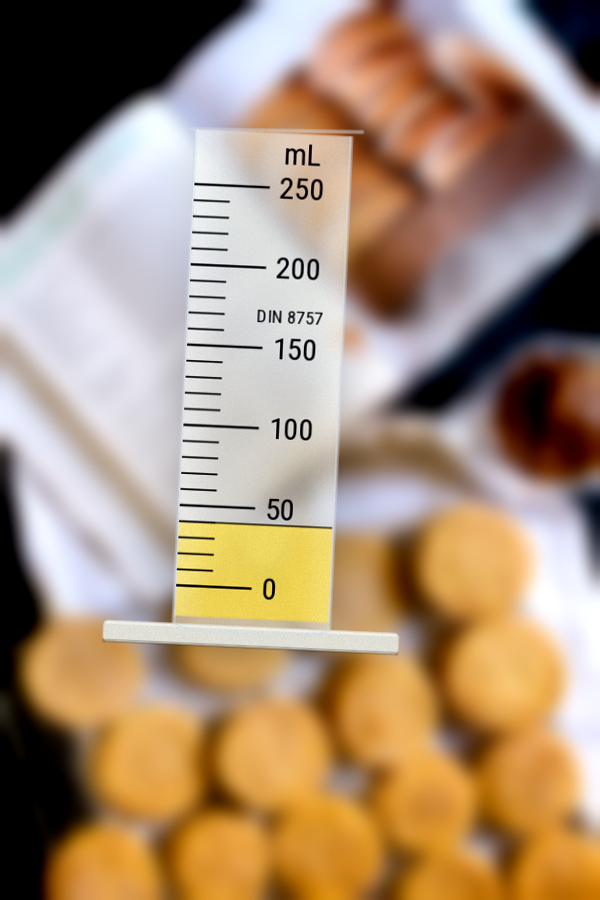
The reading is 40 mL
